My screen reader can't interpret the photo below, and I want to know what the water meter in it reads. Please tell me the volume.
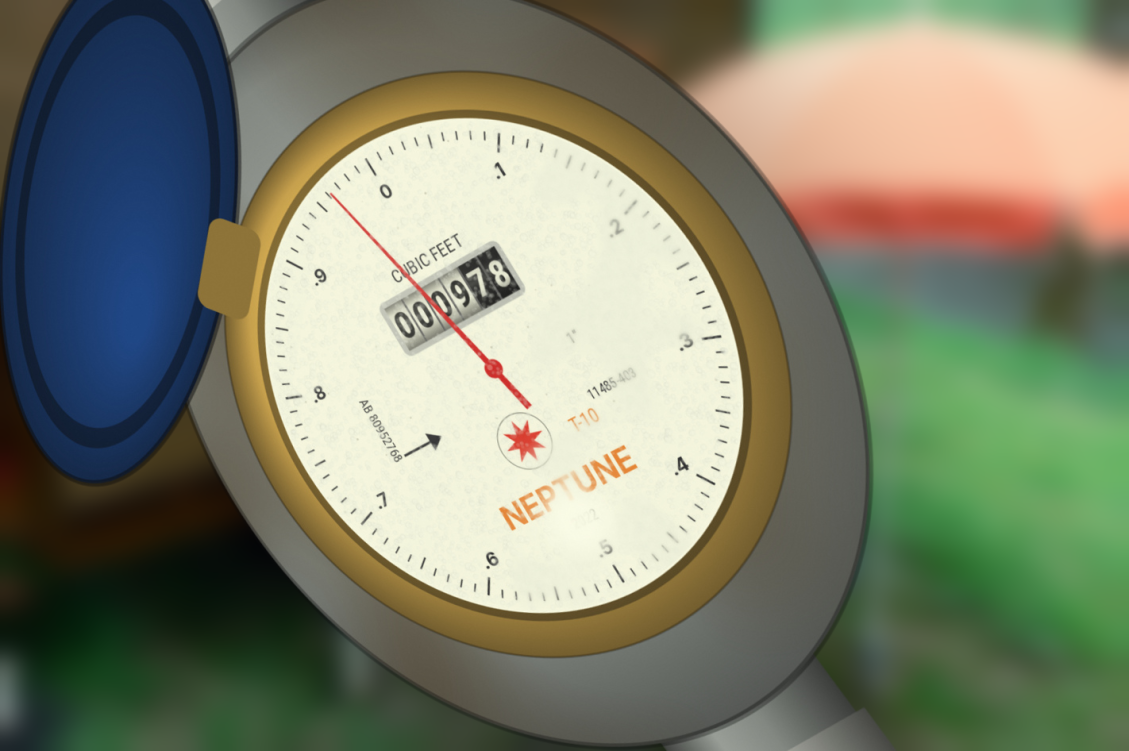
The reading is 977.96 ft³
